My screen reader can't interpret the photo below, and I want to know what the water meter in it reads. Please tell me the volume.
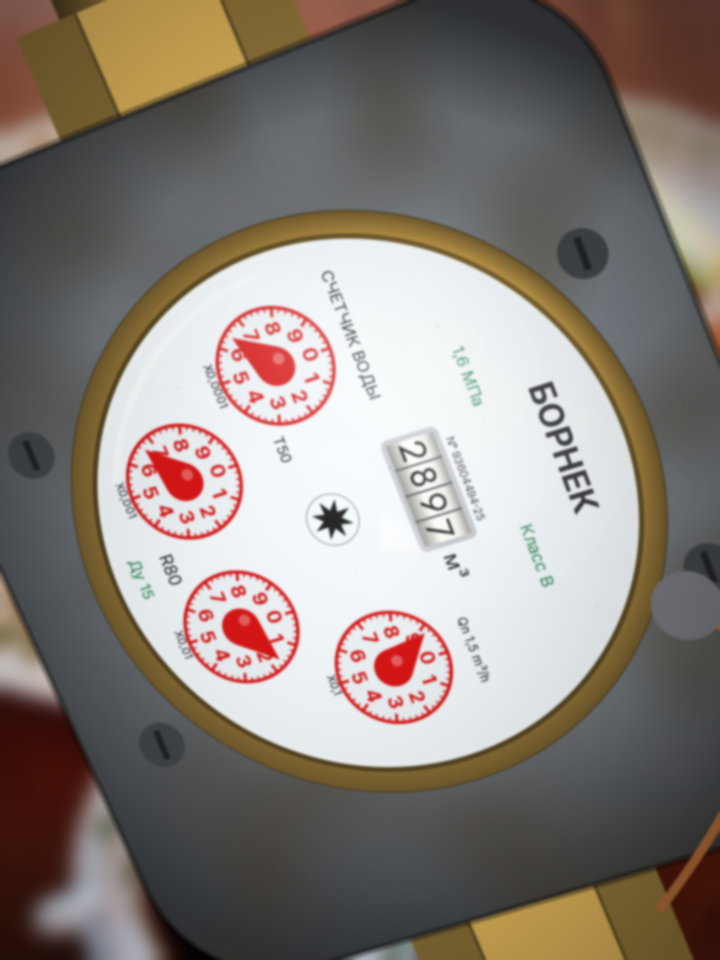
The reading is 2896.9166 m³
